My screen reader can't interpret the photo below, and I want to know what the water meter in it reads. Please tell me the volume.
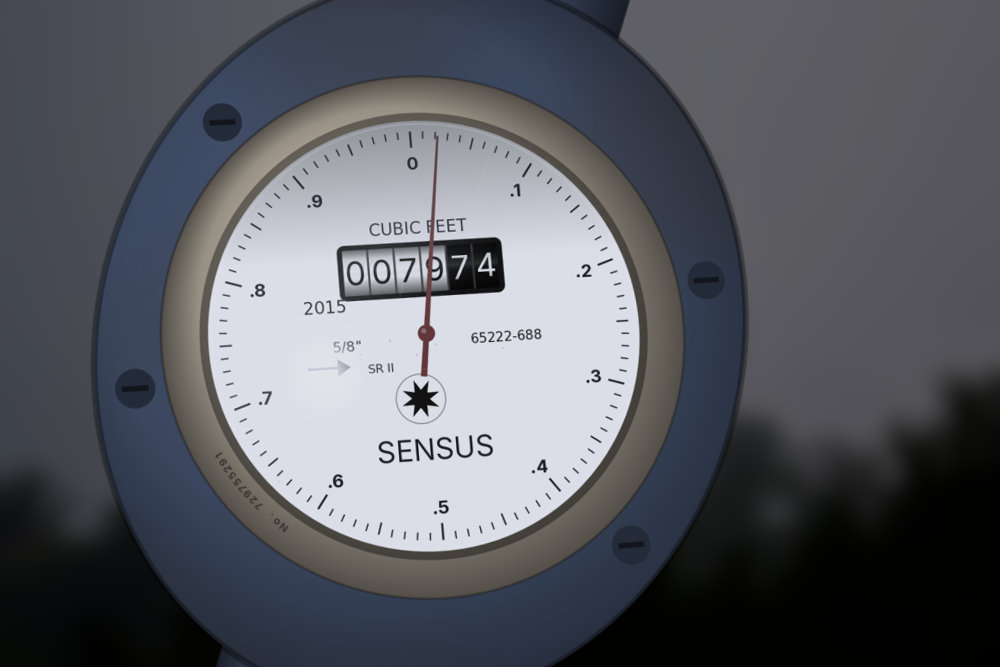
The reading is 7974.02 ft³
